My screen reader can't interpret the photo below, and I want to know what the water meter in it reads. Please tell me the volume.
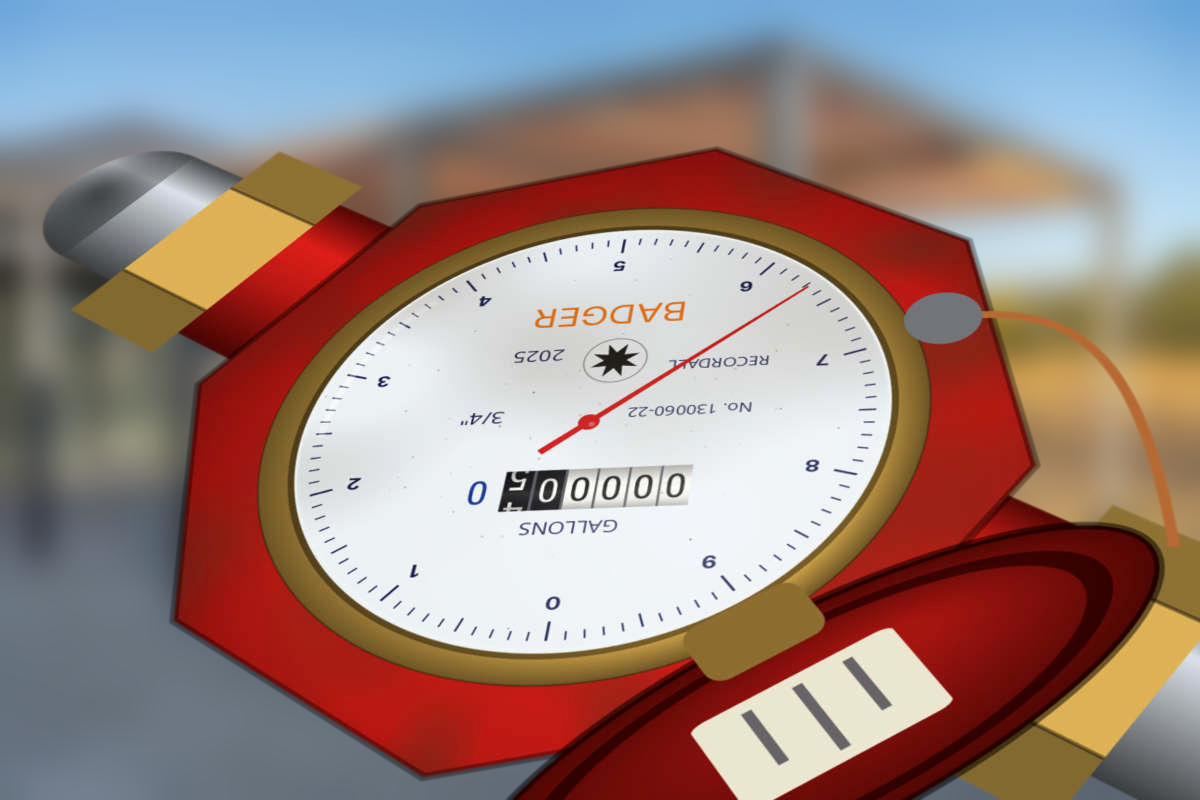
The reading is 46.3 gal
